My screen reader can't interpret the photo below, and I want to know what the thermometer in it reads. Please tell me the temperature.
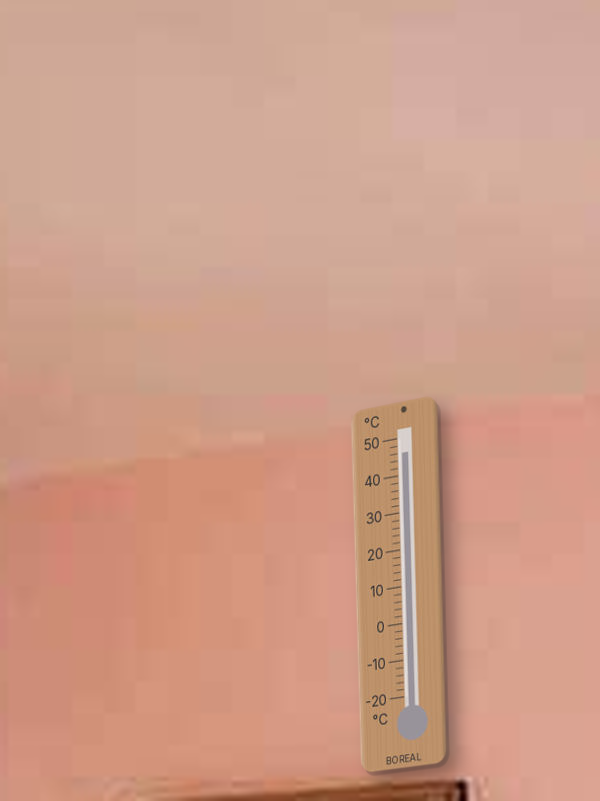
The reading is 46 °C
